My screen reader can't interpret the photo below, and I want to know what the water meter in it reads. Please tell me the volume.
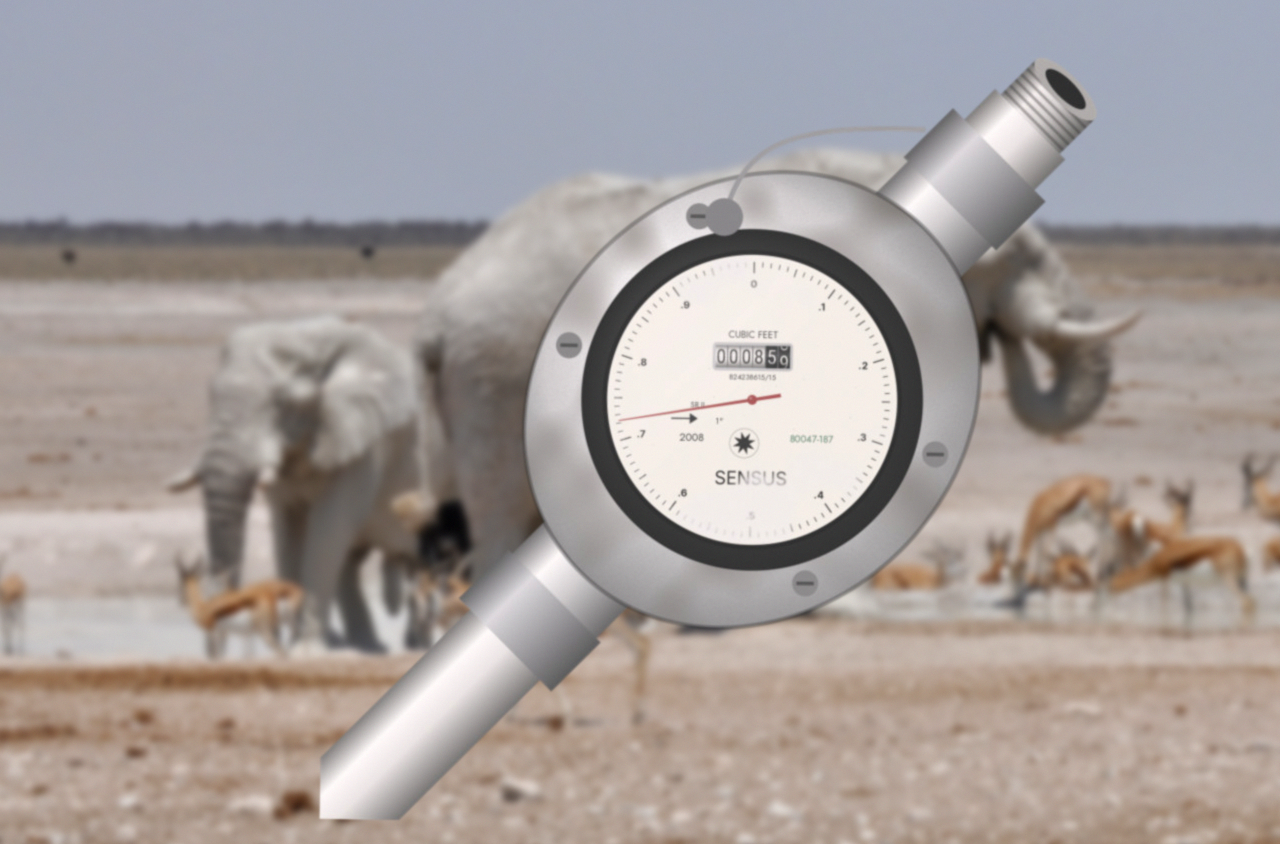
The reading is 858.72 ft³
